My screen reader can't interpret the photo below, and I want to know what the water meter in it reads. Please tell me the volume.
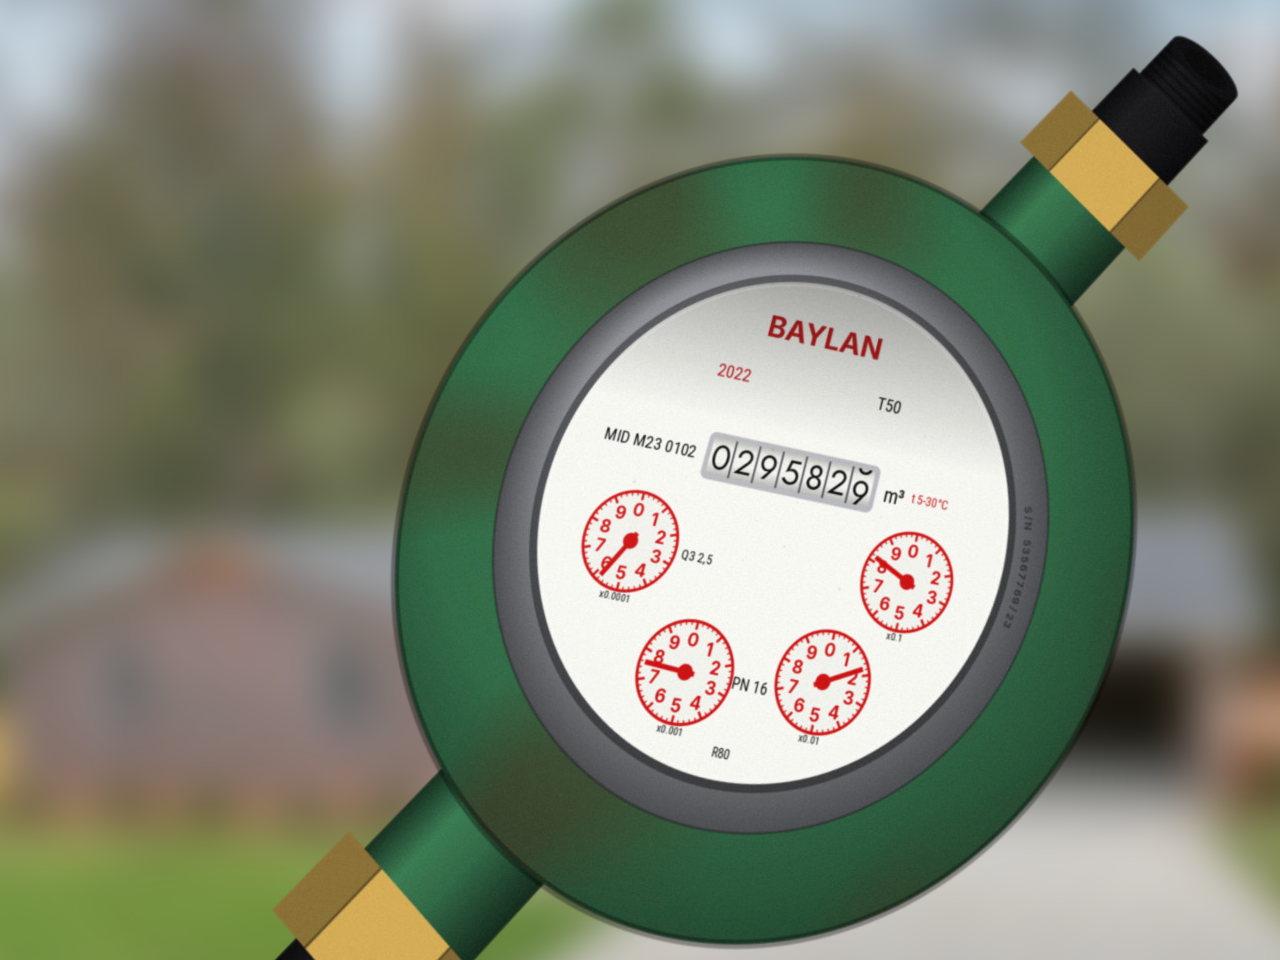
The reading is 295828.8175 m³
